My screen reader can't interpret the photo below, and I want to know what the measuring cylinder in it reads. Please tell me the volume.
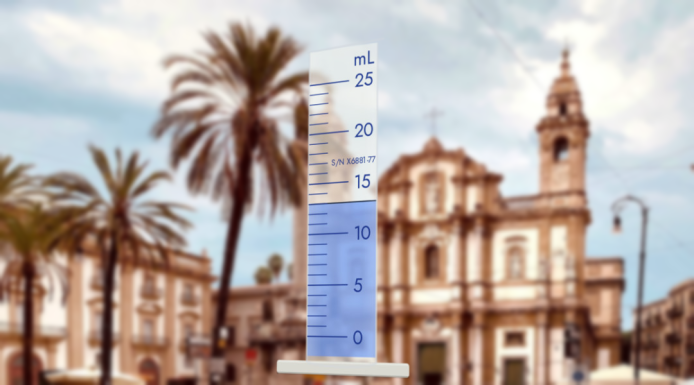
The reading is 13 mL
